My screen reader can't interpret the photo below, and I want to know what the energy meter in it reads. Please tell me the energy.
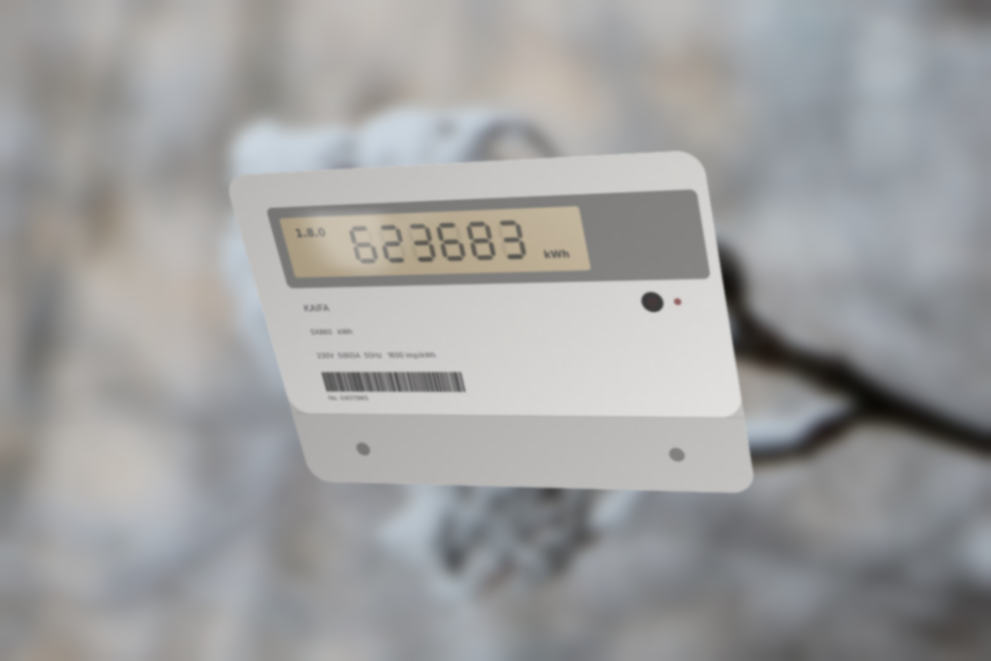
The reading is 623683 kWh
